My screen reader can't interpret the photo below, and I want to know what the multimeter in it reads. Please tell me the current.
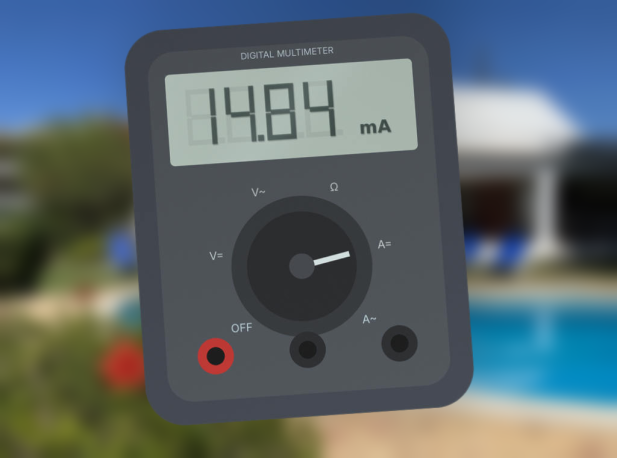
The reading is 14.84 mA
